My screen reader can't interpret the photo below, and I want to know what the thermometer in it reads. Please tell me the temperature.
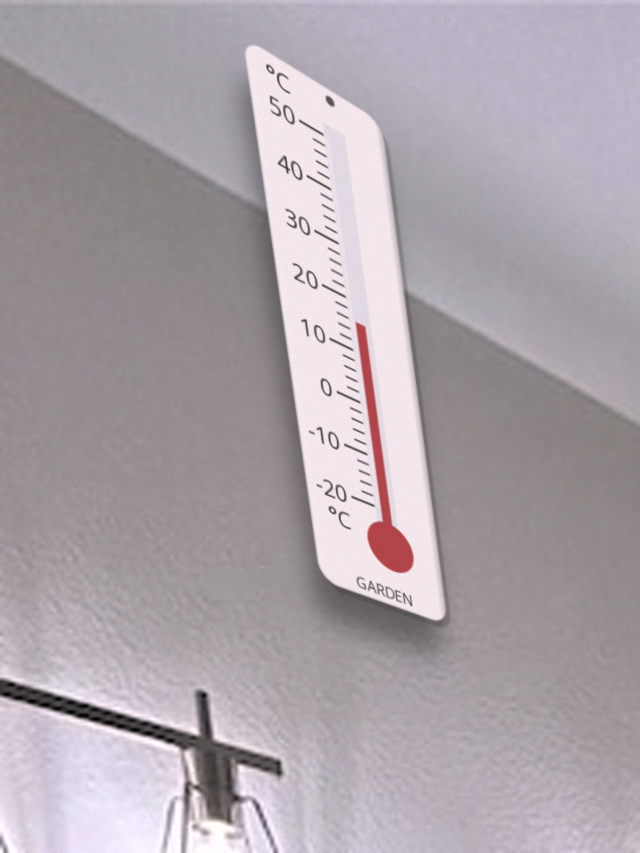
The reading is 16 °C
